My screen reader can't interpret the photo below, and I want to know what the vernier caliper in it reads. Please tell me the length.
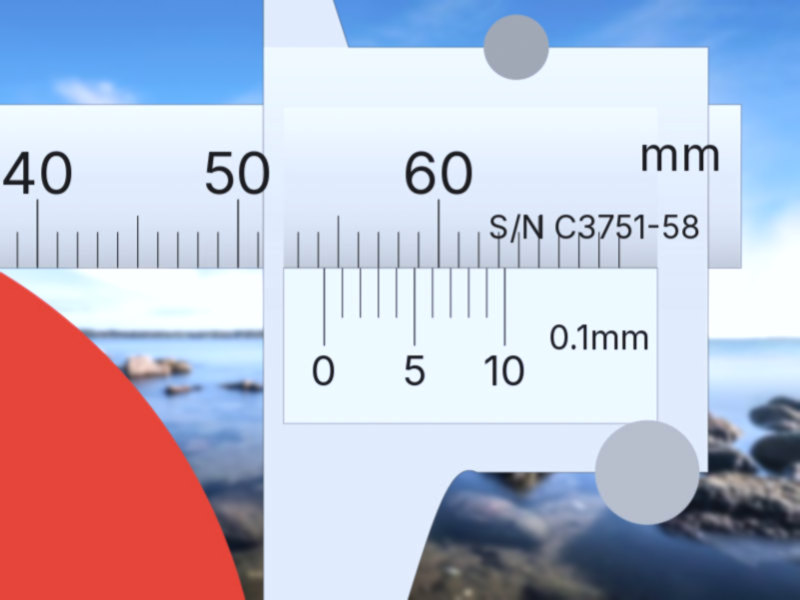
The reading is 54.3 mm
